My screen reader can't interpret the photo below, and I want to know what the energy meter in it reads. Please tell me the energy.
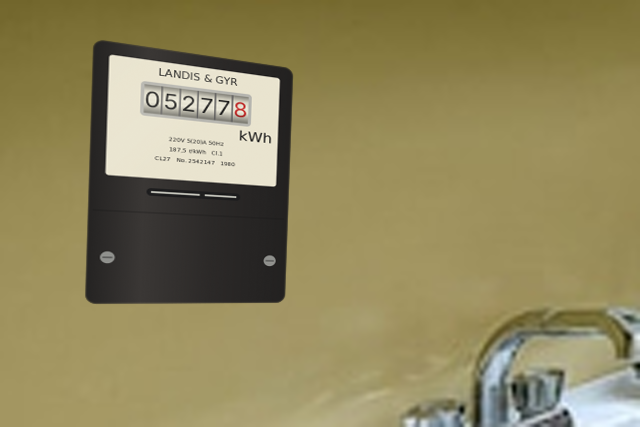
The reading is 5277.8 kWh
